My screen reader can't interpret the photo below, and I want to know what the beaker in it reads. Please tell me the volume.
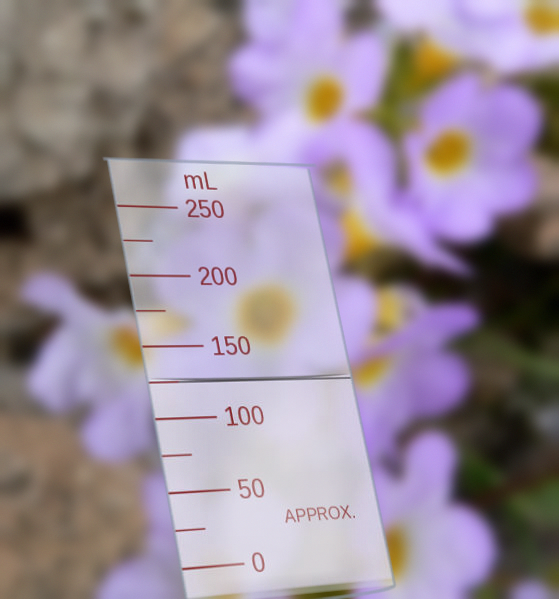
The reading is 125 mL
